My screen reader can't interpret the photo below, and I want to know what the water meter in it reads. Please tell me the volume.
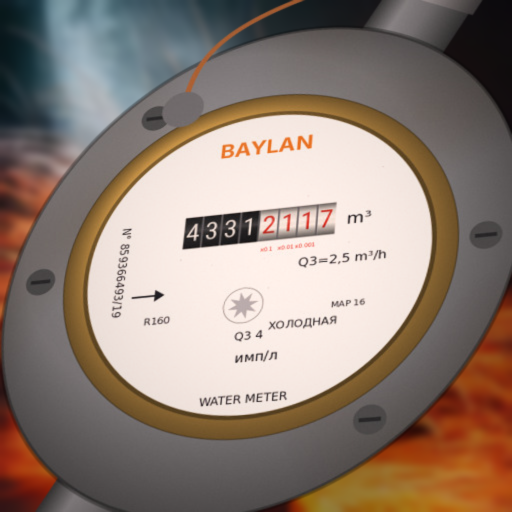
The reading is 4331.2117 m³
